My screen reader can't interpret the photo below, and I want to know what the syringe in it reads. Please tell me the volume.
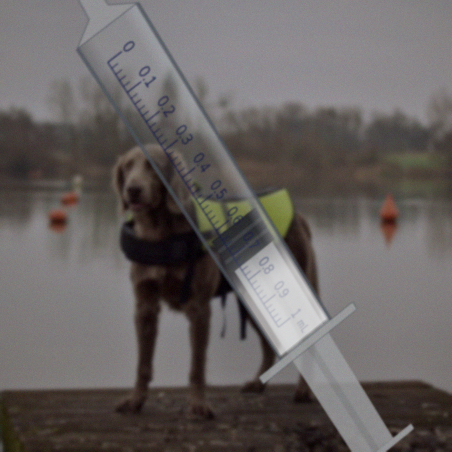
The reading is 0.62 mL
